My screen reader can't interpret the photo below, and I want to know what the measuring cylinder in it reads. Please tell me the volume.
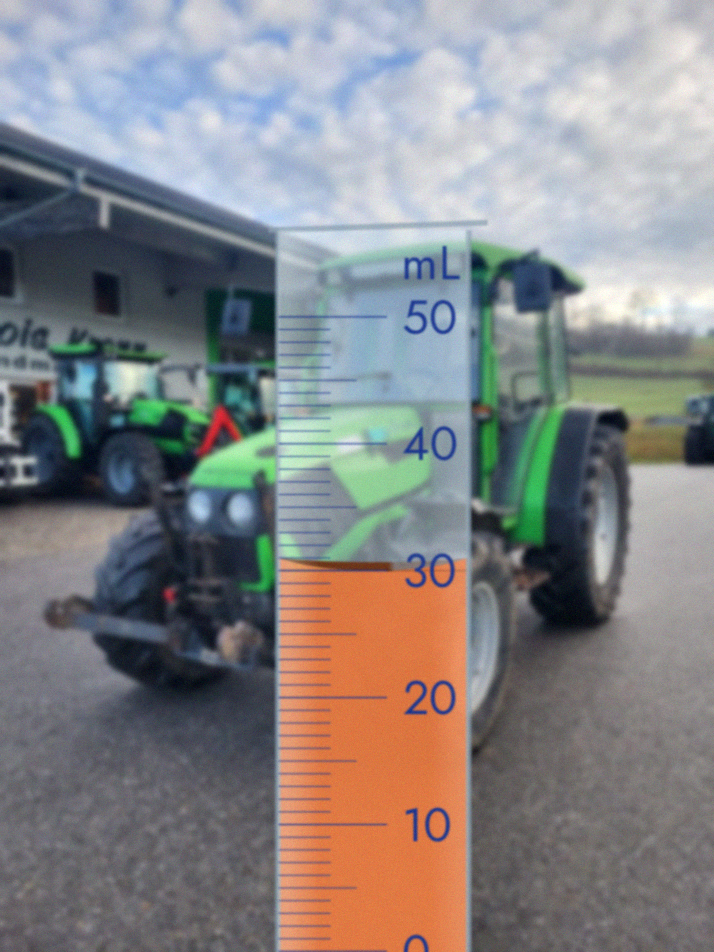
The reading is 30 mL
